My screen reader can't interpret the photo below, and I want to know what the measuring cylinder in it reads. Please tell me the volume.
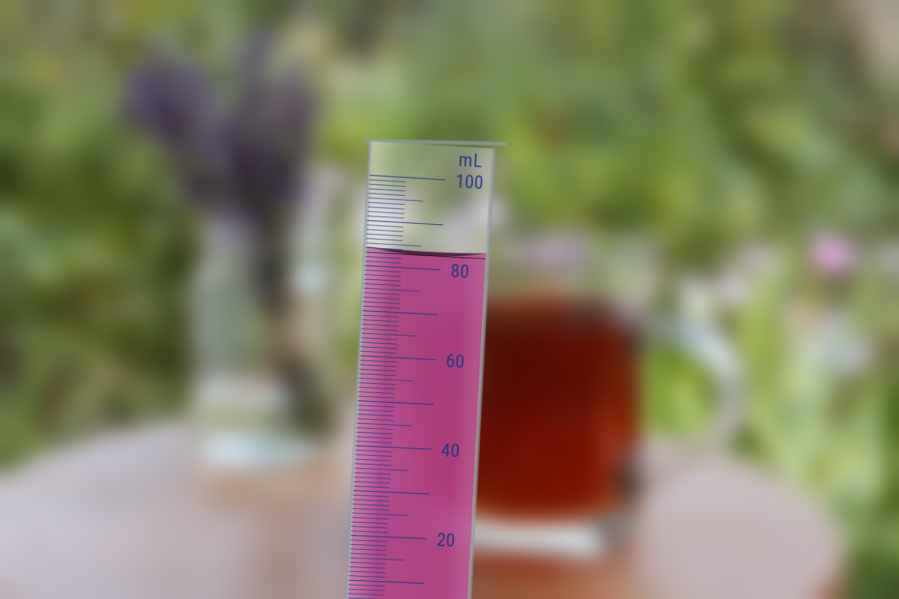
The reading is 83 mL
